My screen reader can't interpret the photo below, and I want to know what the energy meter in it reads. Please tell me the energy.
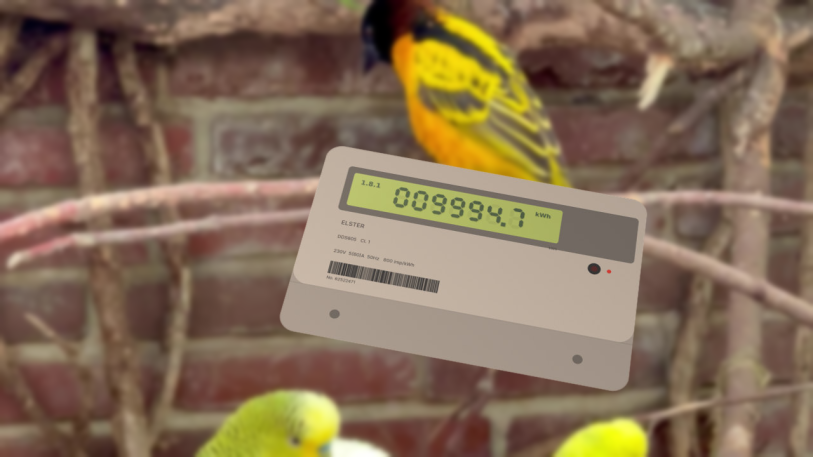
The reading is 9994.7 kWh
